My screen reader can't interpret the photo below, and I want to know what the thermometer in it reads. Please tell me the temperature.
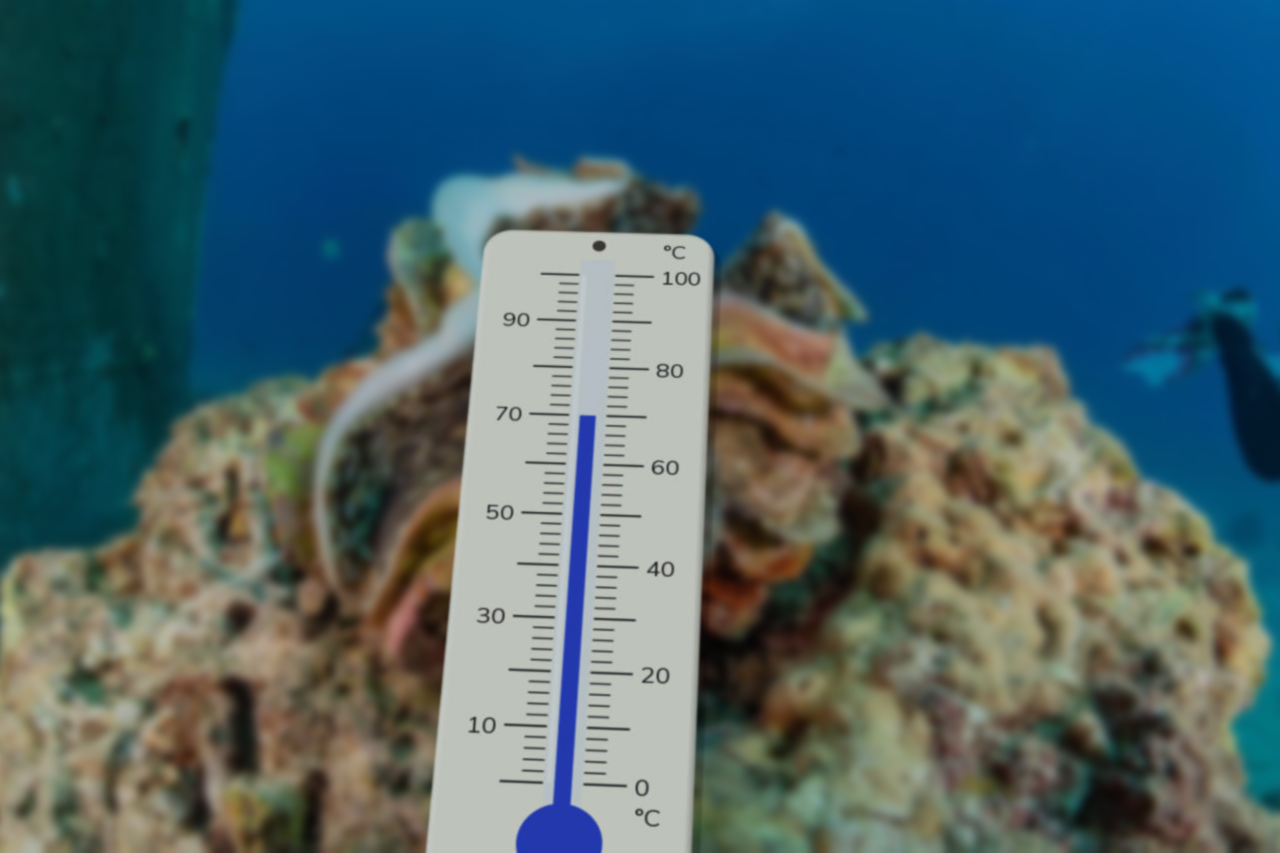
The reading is 70 °C
